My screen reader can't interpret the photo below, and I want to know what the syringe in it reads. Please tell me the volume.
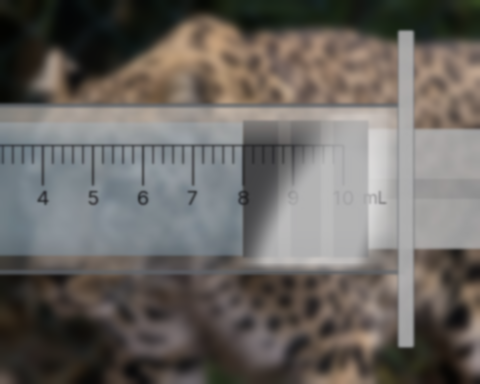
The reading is 8 mL
